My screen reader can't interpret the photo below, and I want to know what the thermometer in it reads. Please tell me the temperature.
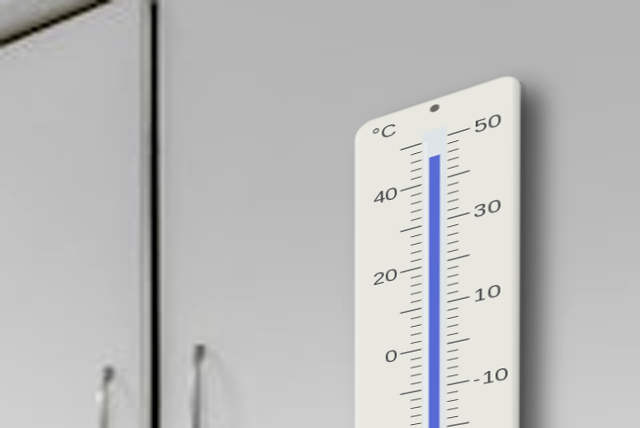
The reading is 46 °C
